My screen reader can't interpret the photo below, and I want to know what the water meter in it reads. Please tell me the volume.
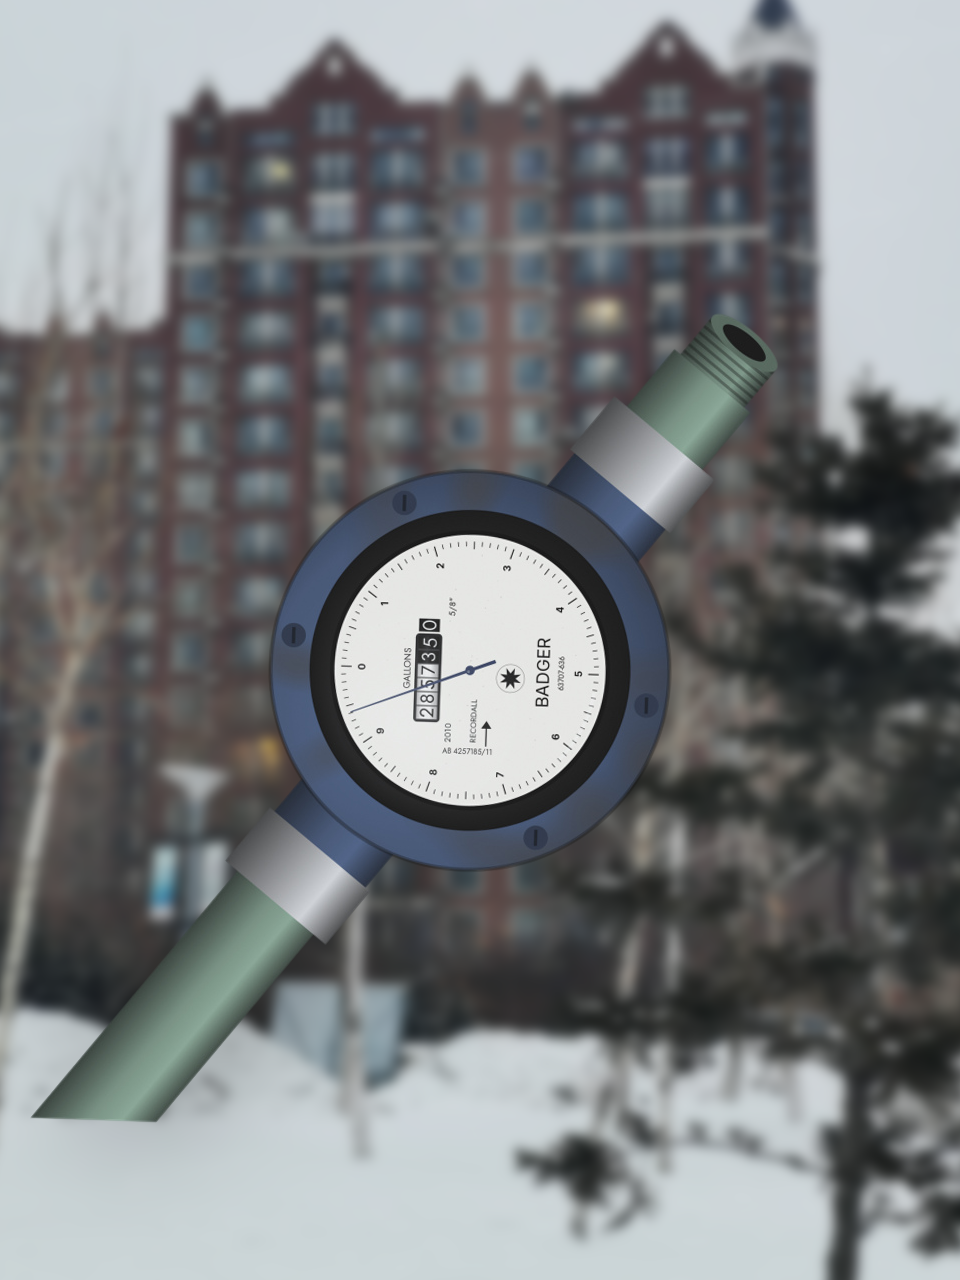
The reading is 2857349.4 gal
